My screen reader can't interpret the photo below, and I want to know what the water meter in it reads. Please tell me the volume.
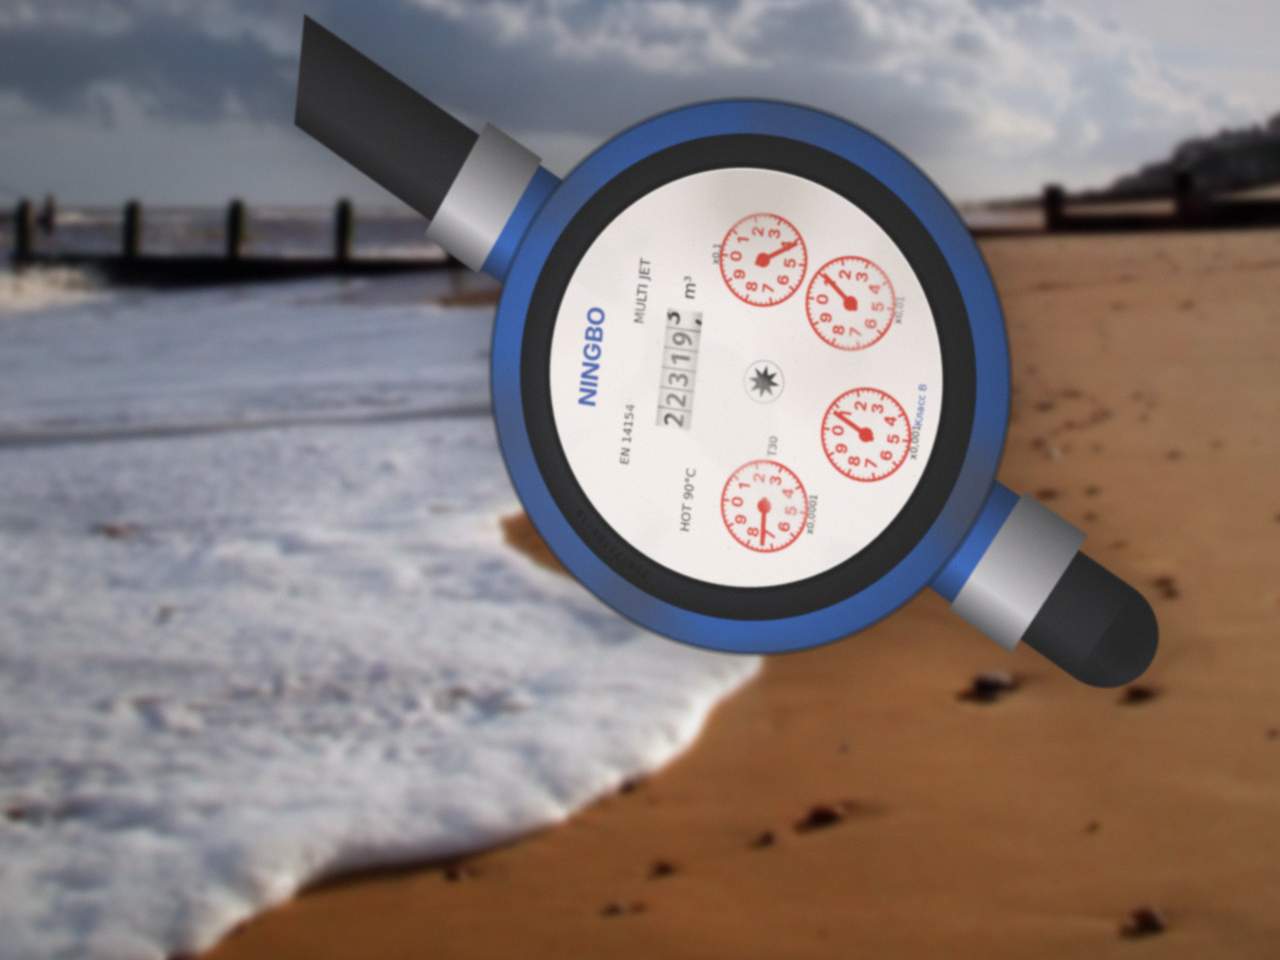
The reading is 223193.4107 m³
